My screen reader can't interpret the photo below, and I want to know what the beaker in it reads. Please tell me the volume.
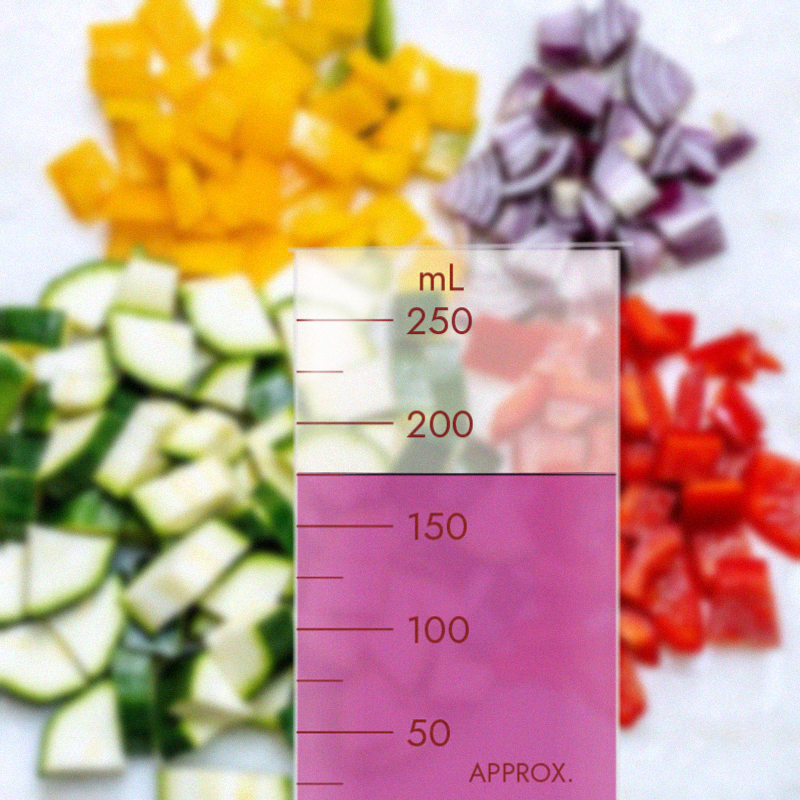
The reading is 175 mL
